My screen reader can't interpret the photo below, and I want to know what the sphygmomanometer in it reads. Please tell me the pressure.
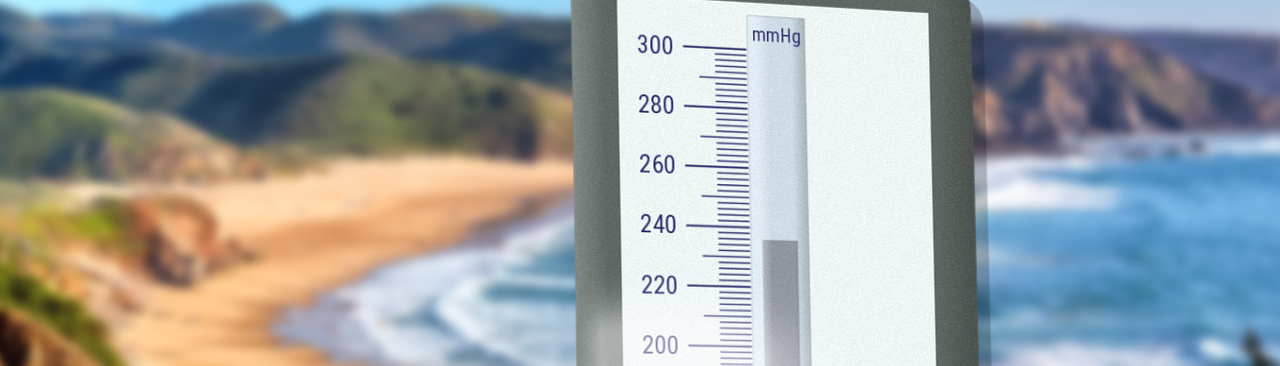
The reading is 236 mmHg
